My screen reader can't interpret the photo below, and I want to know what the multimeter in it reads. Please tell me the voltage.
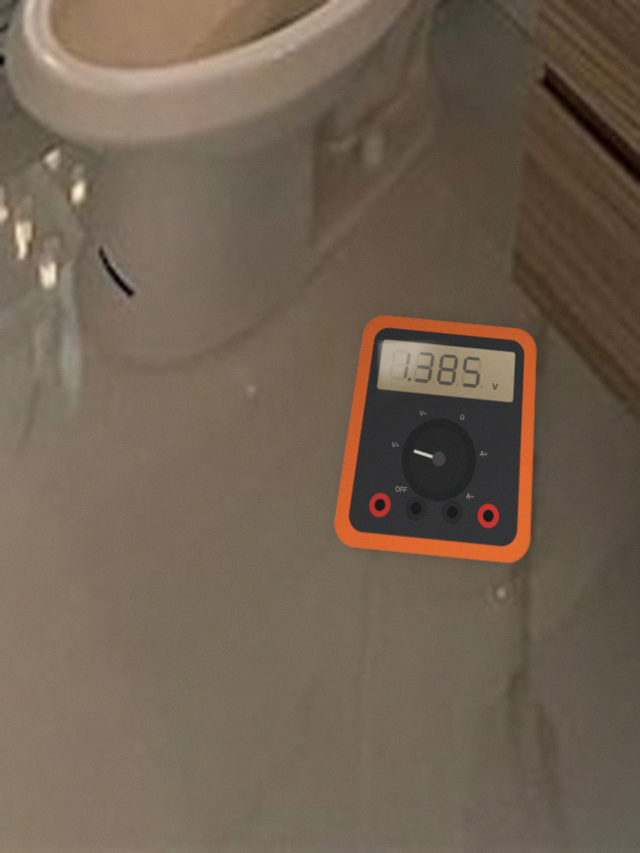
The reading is 1.385 V
